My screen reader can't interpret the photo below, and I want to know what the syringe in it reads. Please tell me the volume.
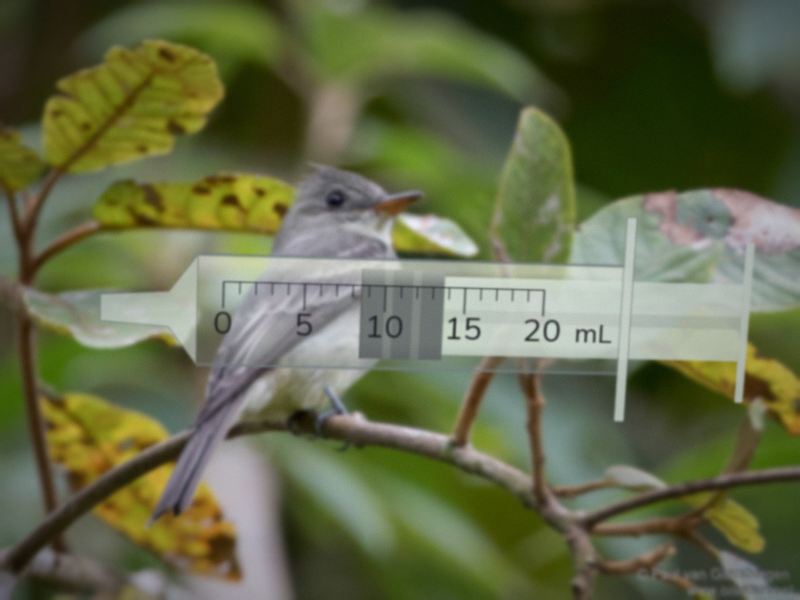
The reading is 8.5 mL
